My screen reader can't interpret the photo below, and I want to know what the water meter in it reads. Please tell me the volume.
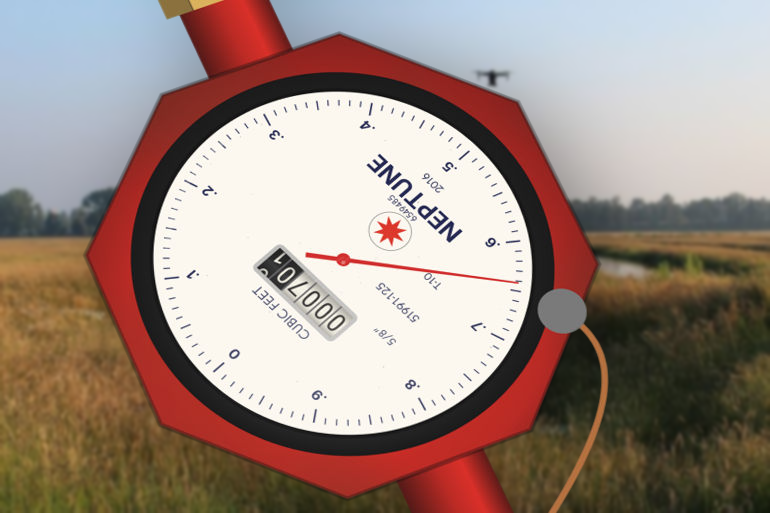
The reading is 700.64 ft³
